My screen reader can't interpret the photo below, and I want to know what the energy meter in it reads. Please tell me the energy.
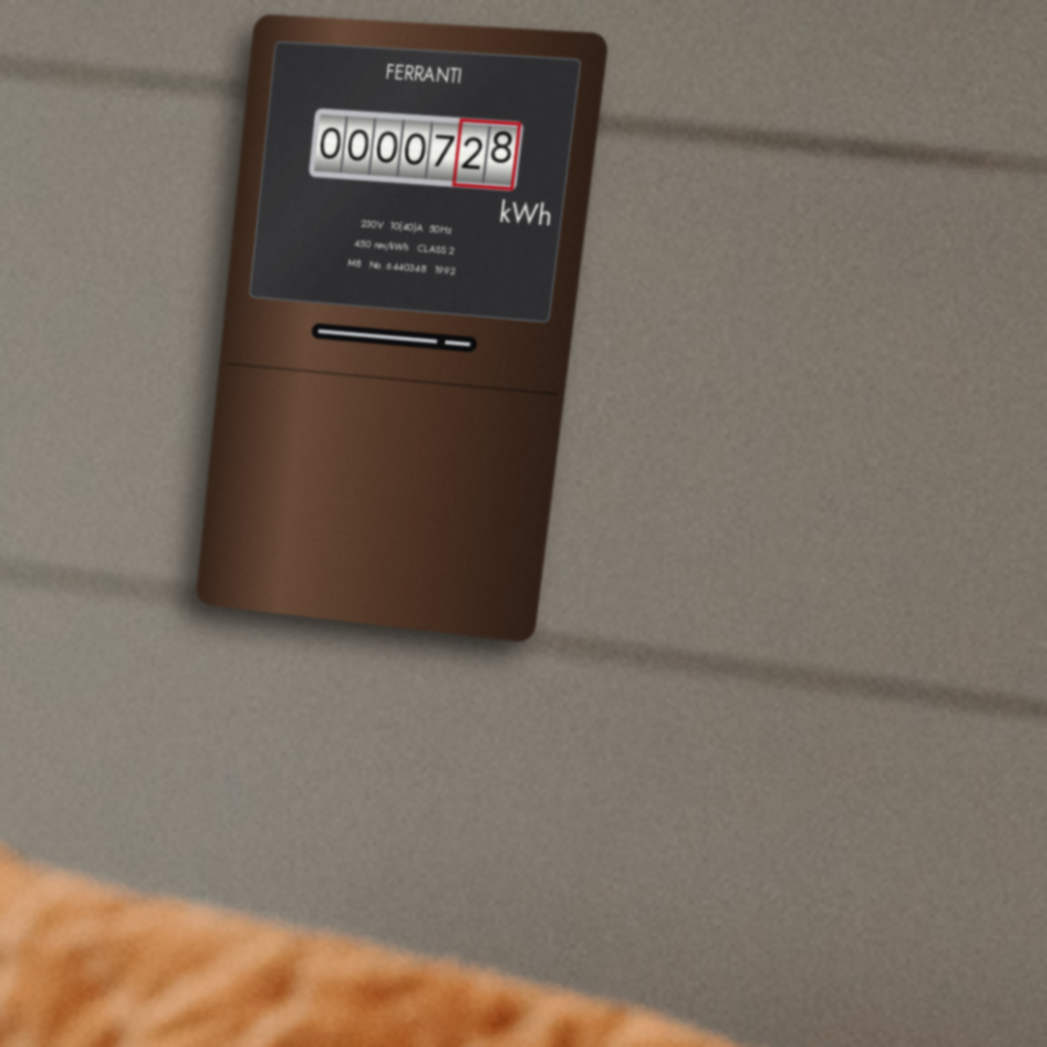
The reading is 7.28 kWh
